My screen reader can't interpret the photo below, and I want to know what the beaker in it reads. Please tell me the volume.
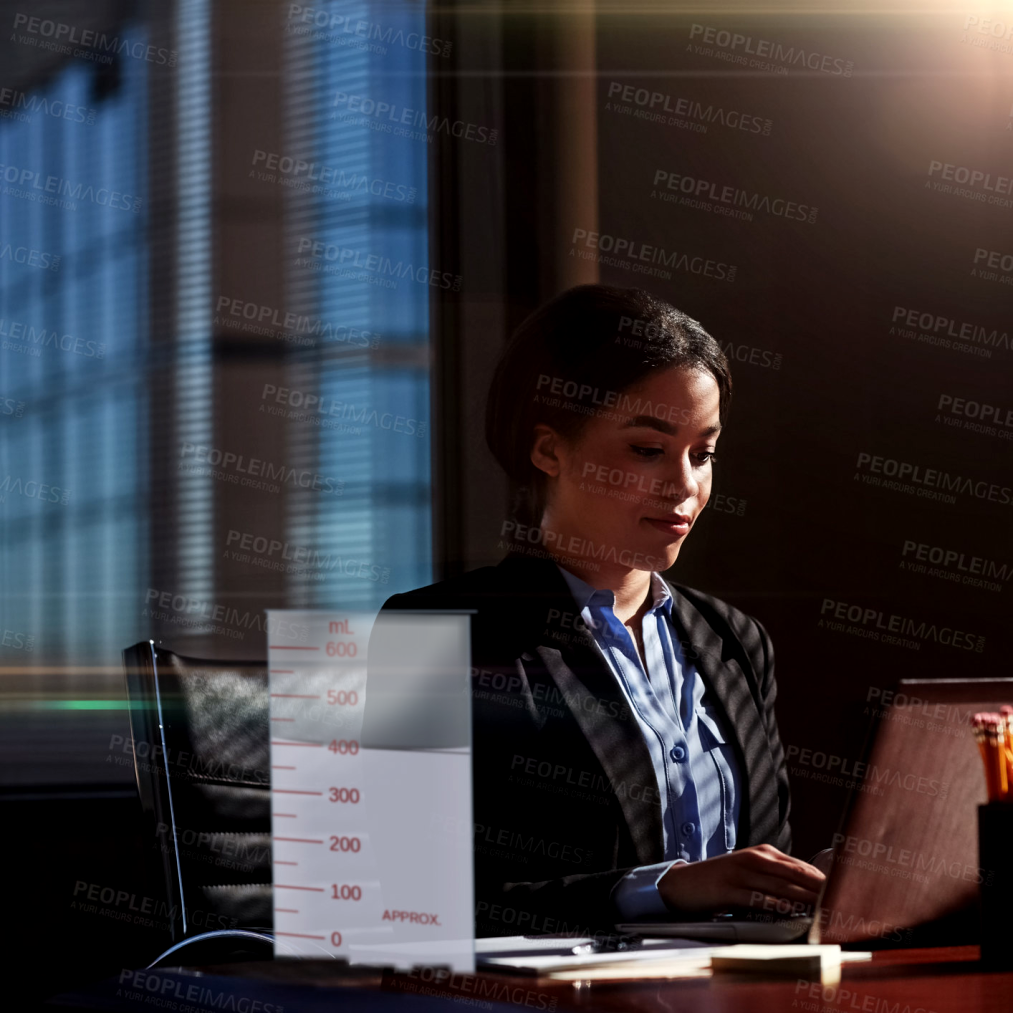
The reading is 400 mL
